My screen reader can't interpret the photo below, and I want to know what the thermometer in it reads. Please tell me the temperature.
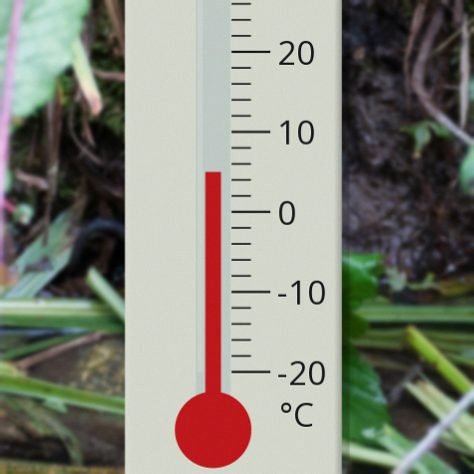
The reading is 5 °C
